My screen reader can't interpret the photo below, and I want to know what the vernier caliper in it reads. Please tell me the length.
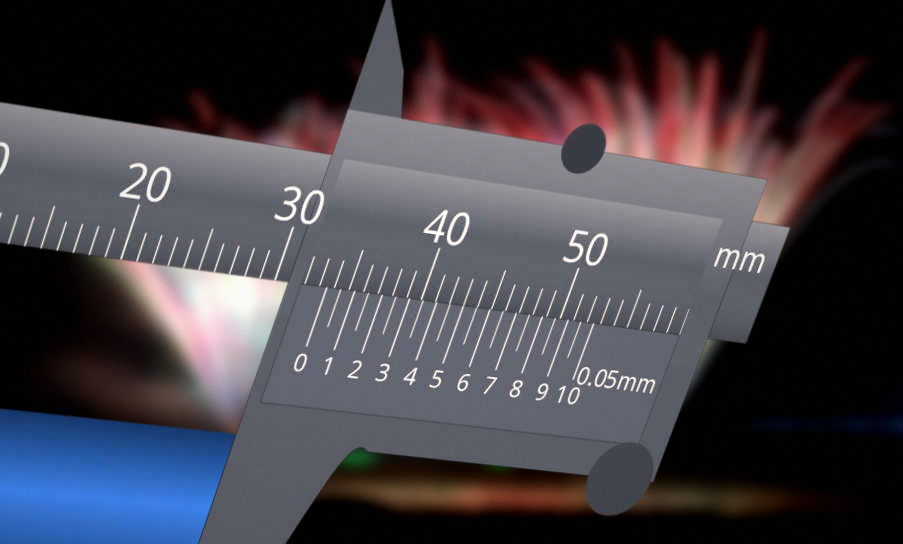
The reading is 33.5 mm
